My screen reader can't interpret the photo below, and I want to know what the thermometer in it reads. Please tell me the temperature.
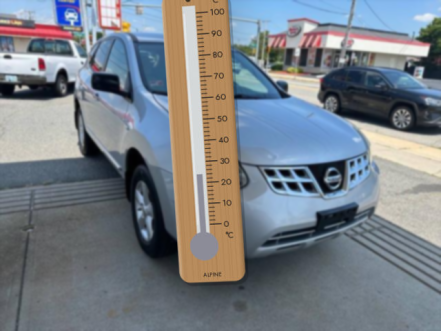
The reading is 24 °C
